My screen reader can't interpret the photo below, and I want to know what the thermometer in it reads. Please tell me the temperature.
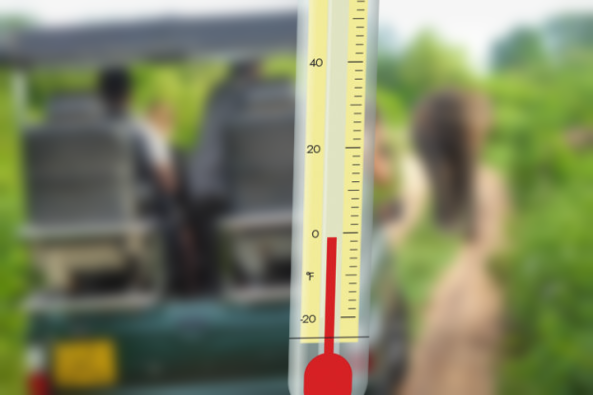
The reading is -1 °F
